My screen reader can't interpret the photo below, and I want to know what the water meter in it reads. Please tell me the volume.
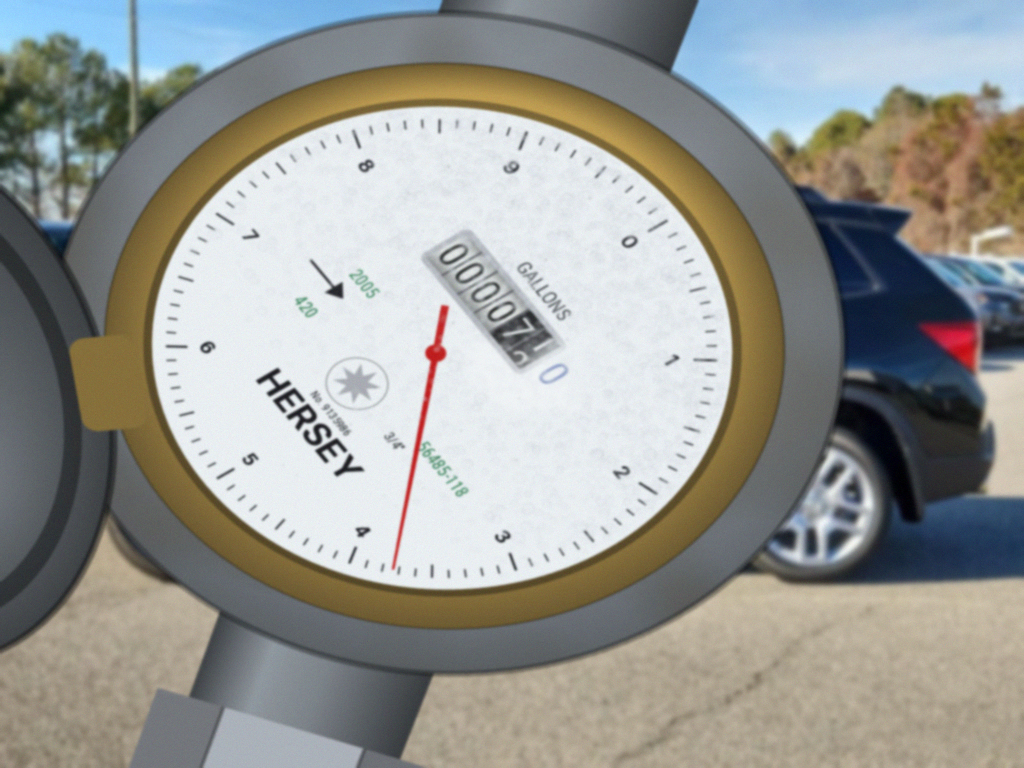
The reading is 713.7 gal
